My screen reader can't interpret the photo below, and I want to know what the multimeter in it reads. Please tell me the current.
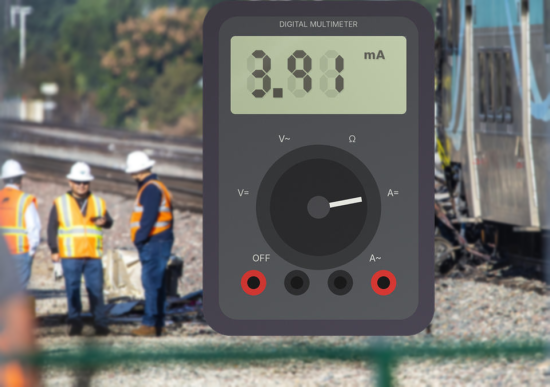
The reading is 3.91 mA
